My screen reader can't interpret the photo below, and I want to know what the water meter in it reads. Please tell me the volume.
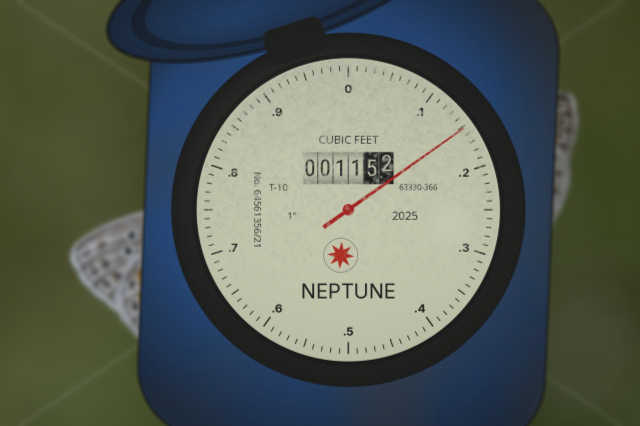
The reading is 1152.15 ft³
